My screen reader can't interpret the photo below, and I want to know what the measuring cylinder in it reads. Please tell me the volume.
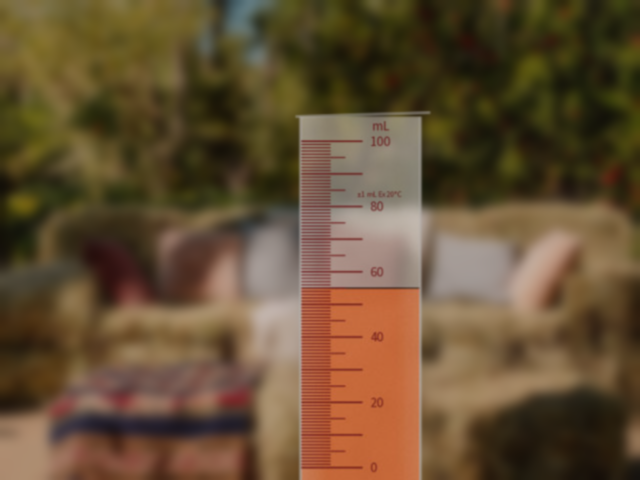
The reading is 55 mL
